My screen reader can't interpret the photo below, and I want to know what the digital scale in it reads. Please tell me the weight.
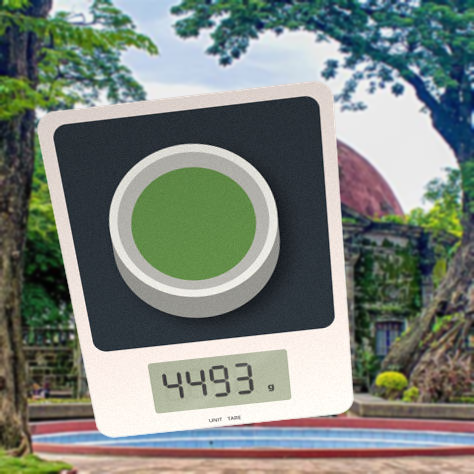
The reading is 4493 g
